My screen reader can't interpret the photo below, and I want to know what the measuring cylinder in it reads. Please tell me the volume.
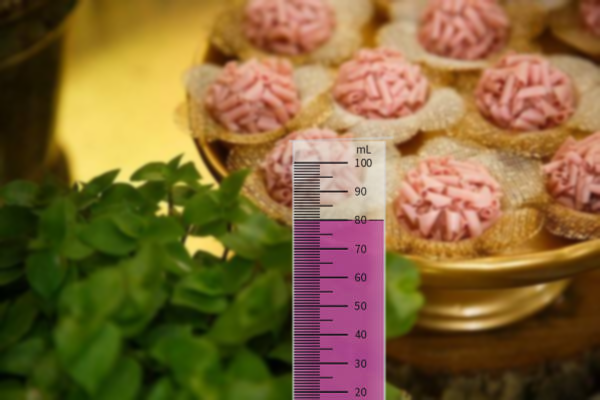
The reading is 80 mL
